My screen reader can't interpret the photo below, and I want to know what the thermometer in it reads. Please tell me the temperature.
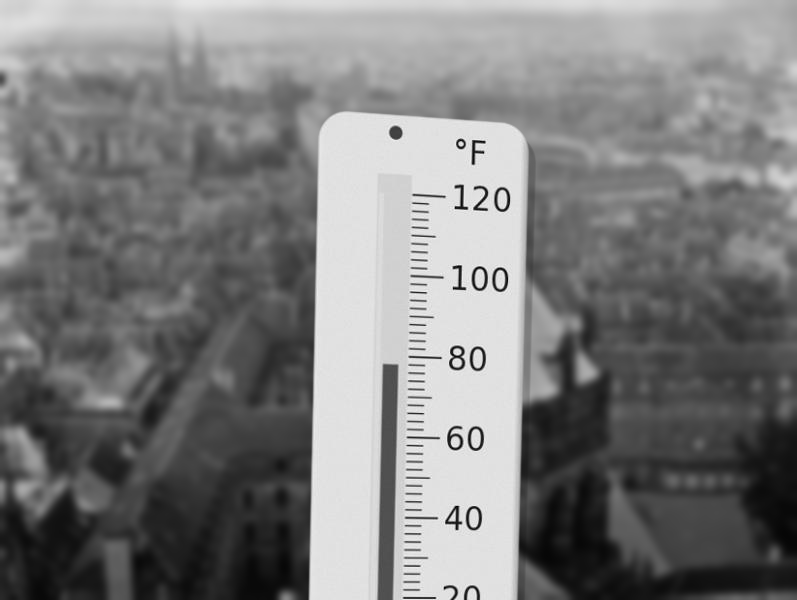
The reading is 78 °F
